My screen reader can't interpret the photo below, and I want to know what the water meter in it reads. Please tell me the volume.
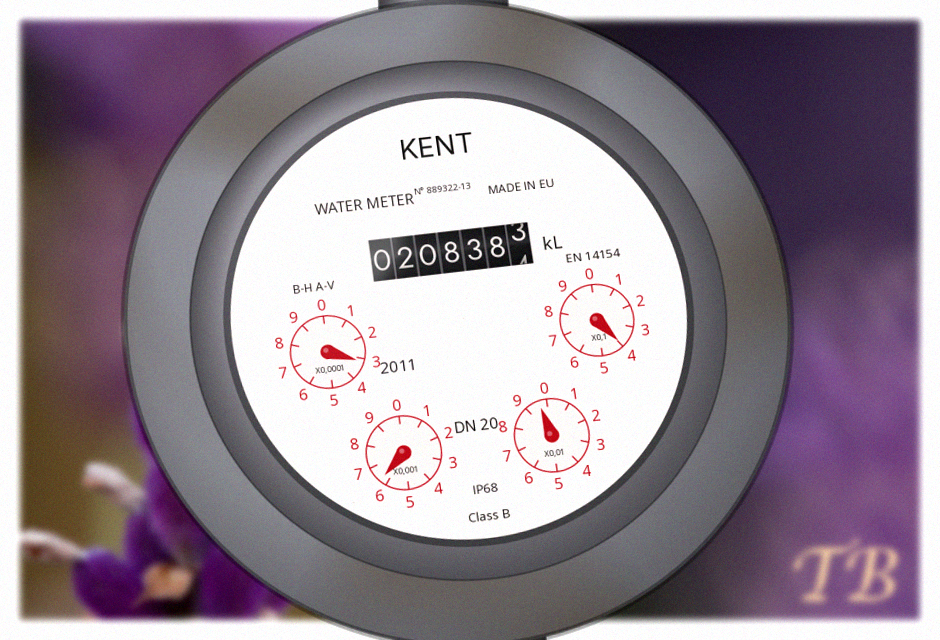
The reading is 208383.3963 kL
